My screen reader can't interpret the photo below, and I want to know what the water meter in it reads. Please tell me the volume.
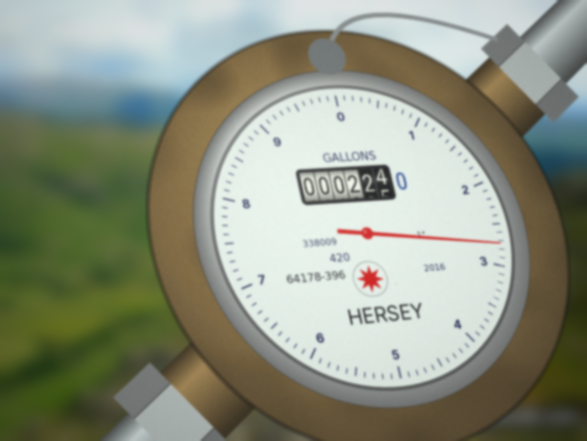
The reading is 2242.7 gal
